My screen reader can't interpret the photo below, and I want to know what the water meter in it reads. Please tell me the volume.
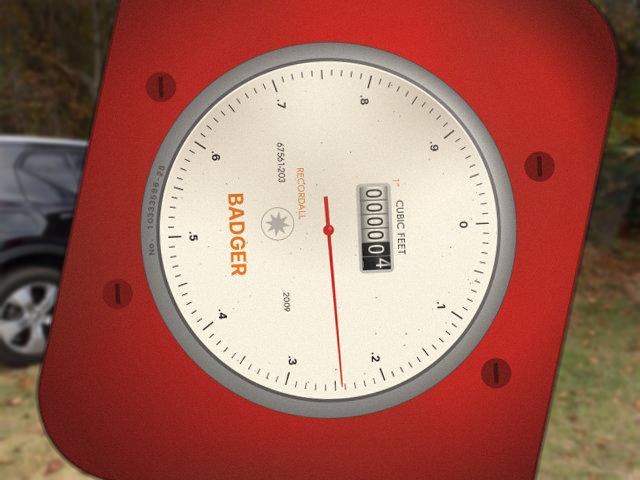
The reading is 4.24 ft³
